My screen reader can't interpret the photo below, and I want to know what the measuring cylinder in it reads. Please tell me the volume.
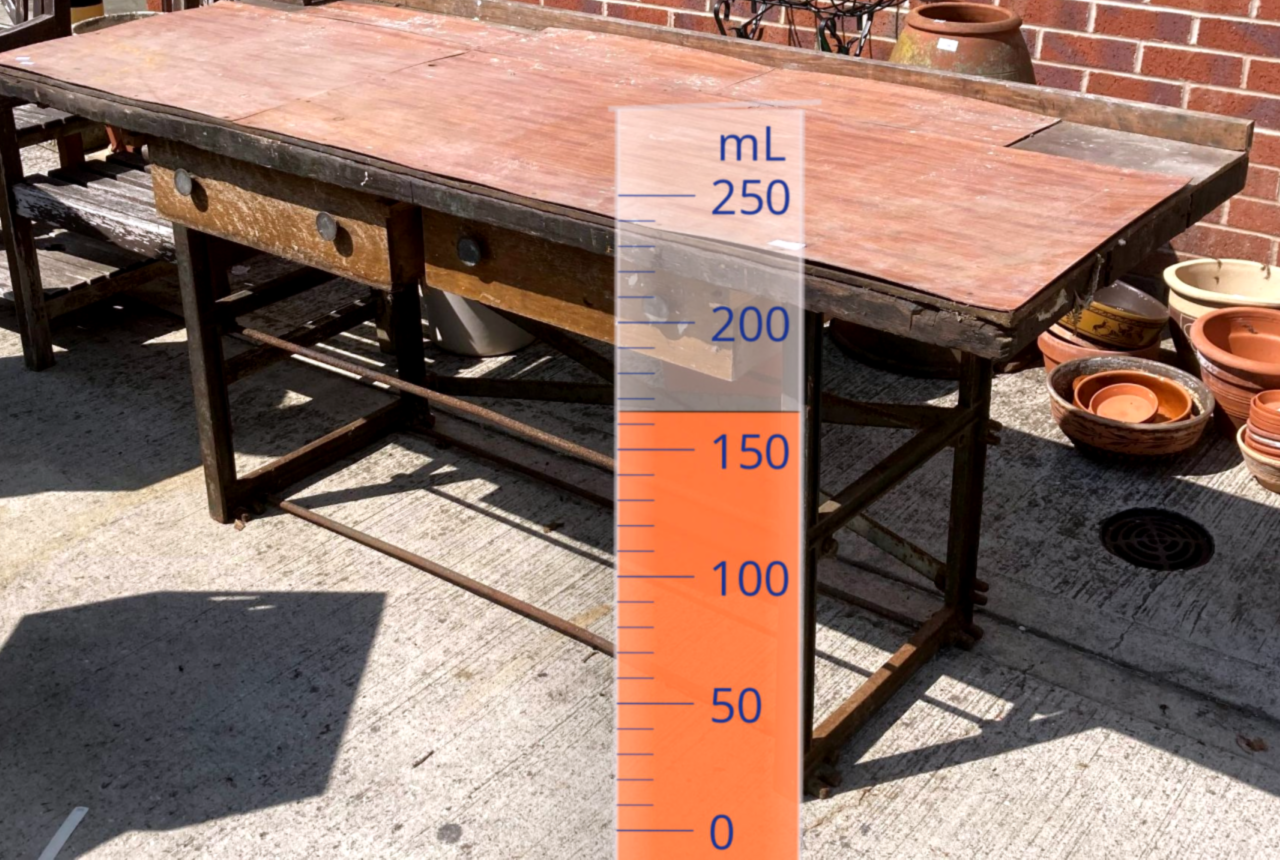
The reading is 165 mL
